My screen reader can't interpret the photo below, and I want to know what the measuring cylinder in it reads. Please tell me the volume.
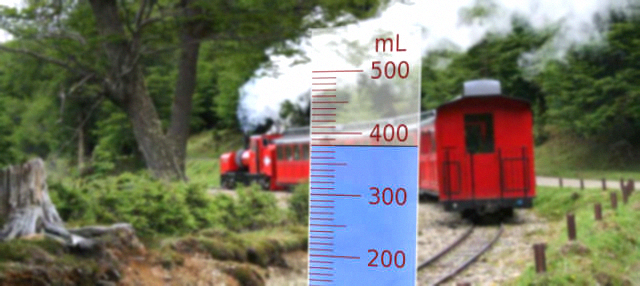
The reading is 380 mL
